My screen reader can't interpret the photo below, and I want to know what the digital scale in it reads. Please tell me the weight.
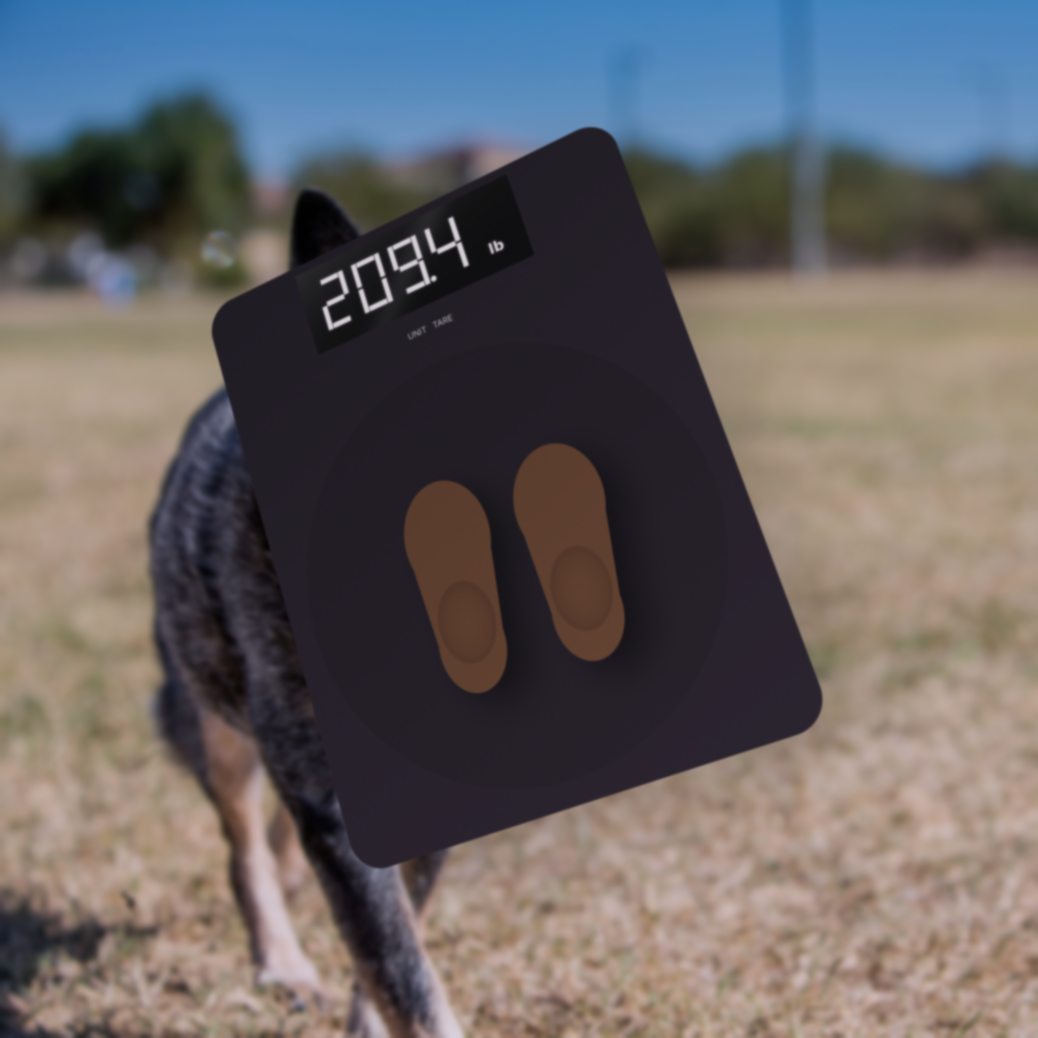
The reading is 209.4 lb
